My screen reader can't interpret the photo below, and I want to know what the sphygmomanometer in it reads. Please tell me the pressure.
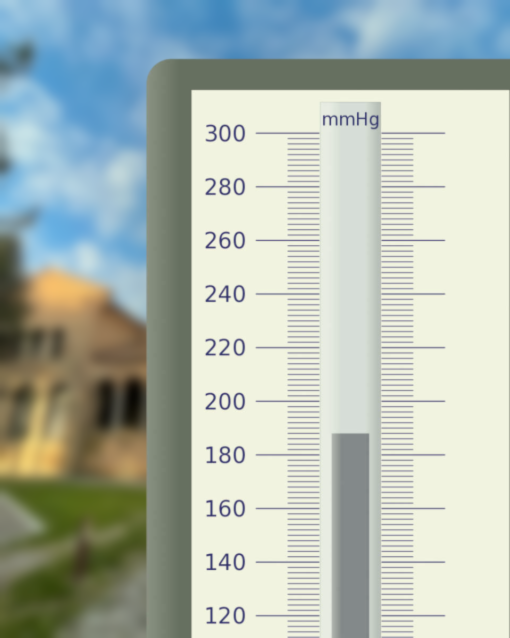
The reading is 188 mmHg
